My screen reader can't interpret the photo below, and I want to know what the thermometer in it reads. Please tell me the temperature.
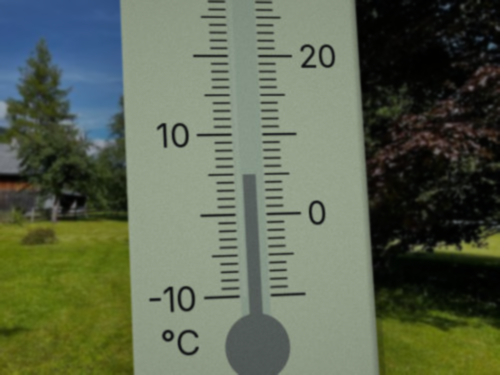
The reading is 5 °C
